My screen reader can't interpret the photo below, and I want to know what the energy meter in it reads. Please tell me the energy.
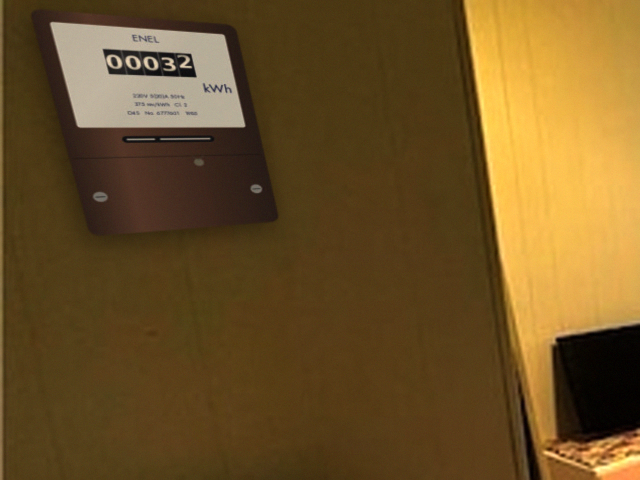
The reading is 32 kWh
